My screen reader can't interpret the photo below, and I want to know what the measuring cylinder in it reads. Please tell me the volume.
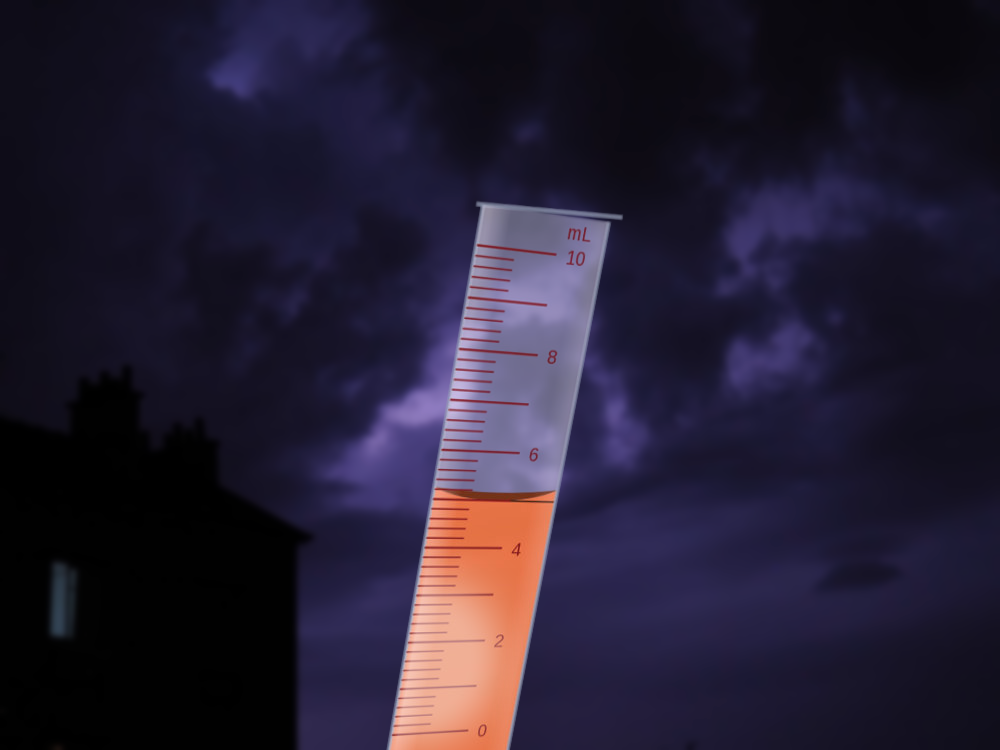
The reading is 5 mL
